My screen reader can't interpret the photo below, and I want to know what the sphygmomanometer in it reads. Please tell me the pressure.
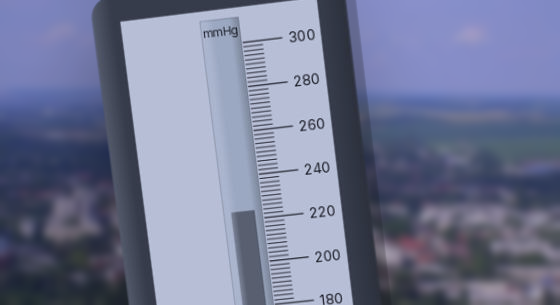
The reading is 224 mmHg
